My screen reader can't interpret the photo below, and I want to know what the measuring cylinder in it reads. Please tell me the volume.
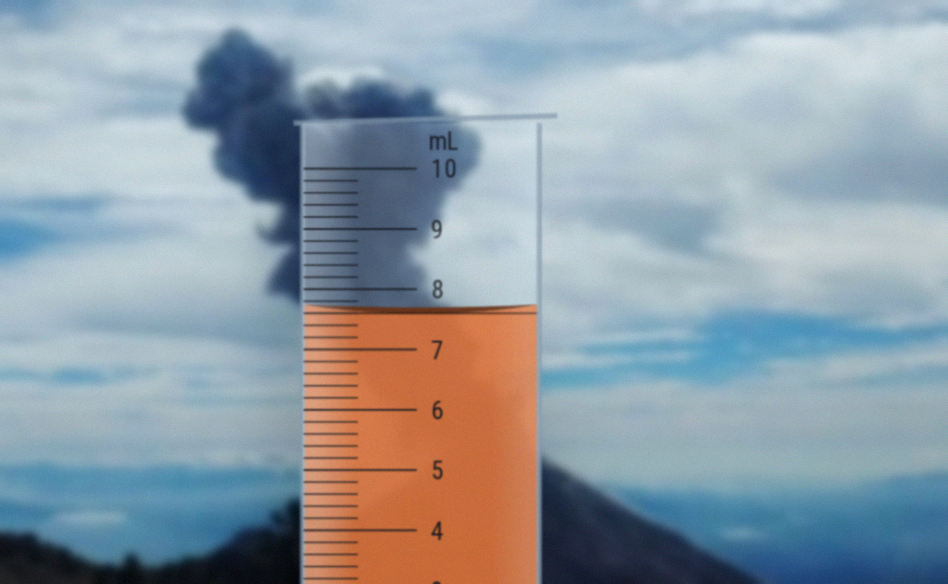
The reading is 7.6 mL
